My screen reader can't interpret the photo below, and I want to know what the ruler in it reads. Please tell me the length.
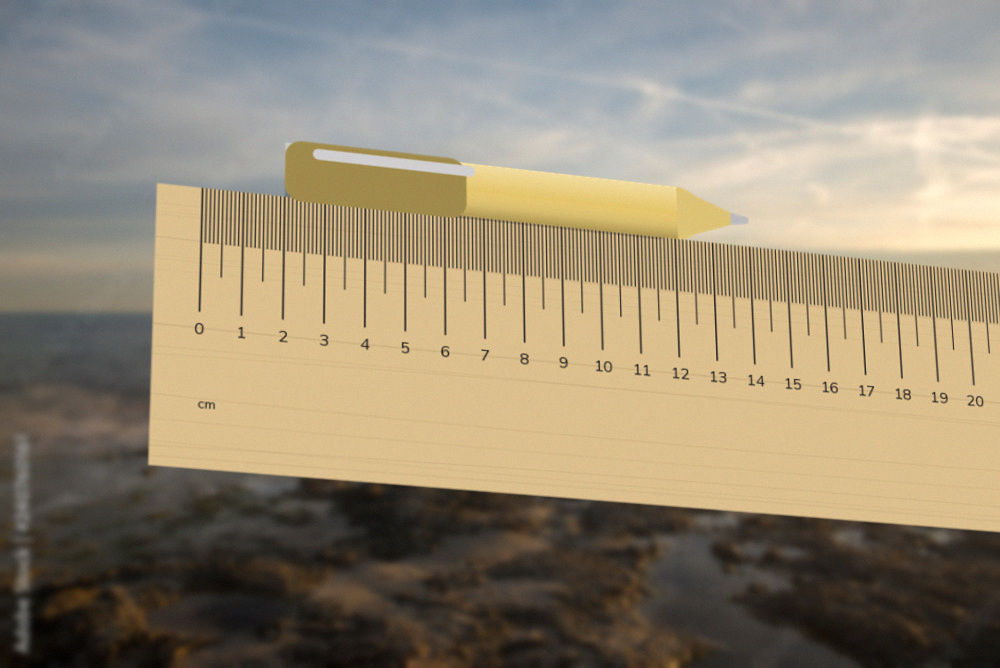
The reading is 12 cm
